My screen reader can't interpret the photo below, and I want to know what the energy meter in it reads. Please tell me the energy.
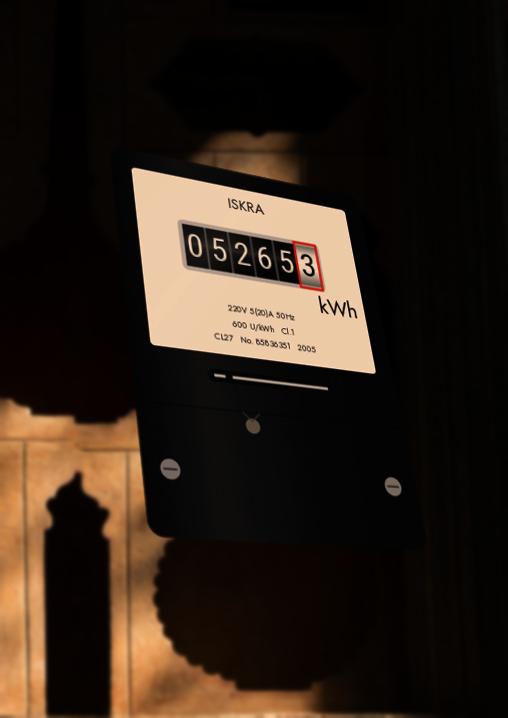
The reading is 5265.3 kWh
